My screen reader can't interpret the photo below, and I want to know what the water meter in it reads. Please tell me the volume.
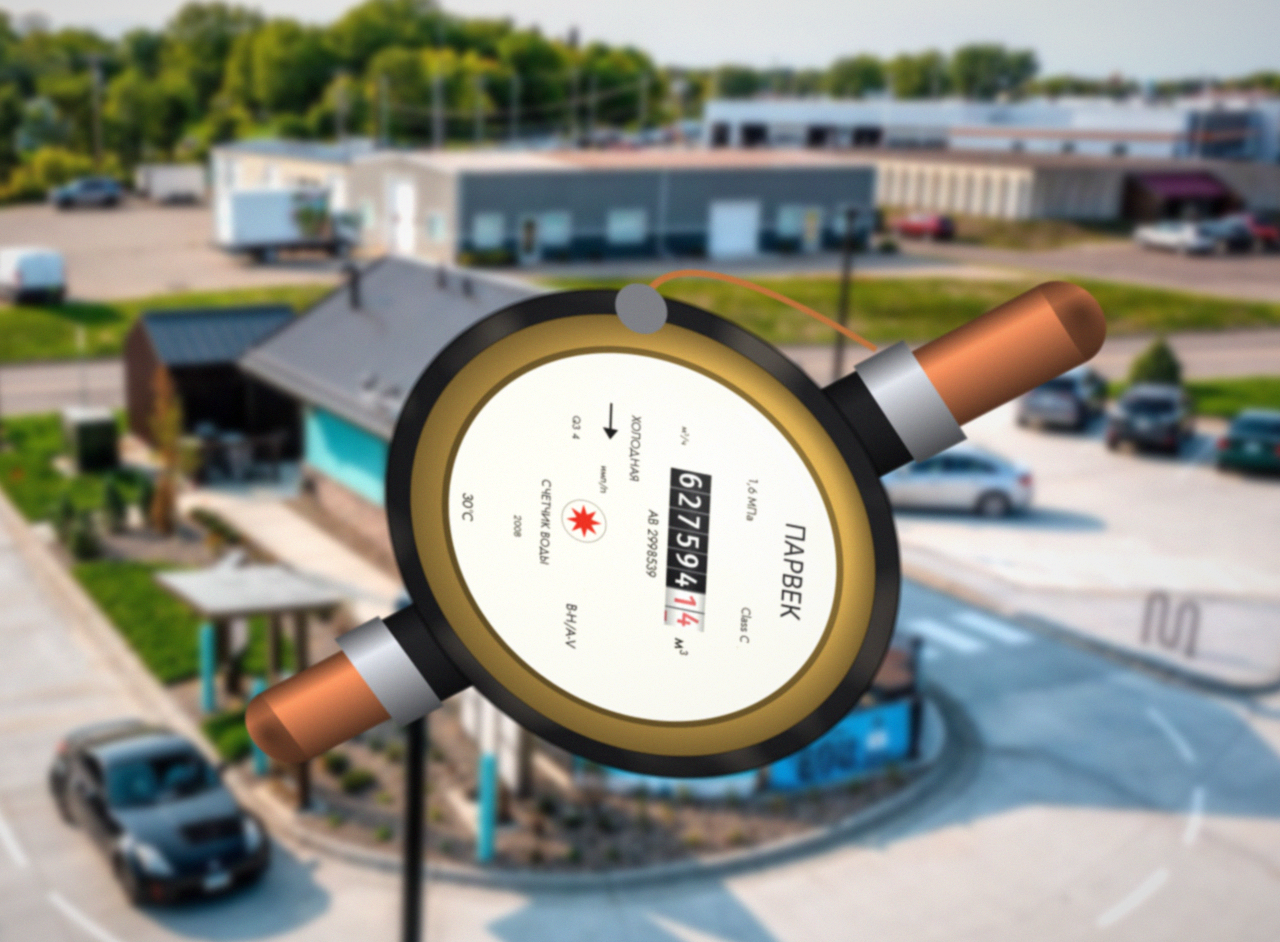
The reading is 627594.14 m³
